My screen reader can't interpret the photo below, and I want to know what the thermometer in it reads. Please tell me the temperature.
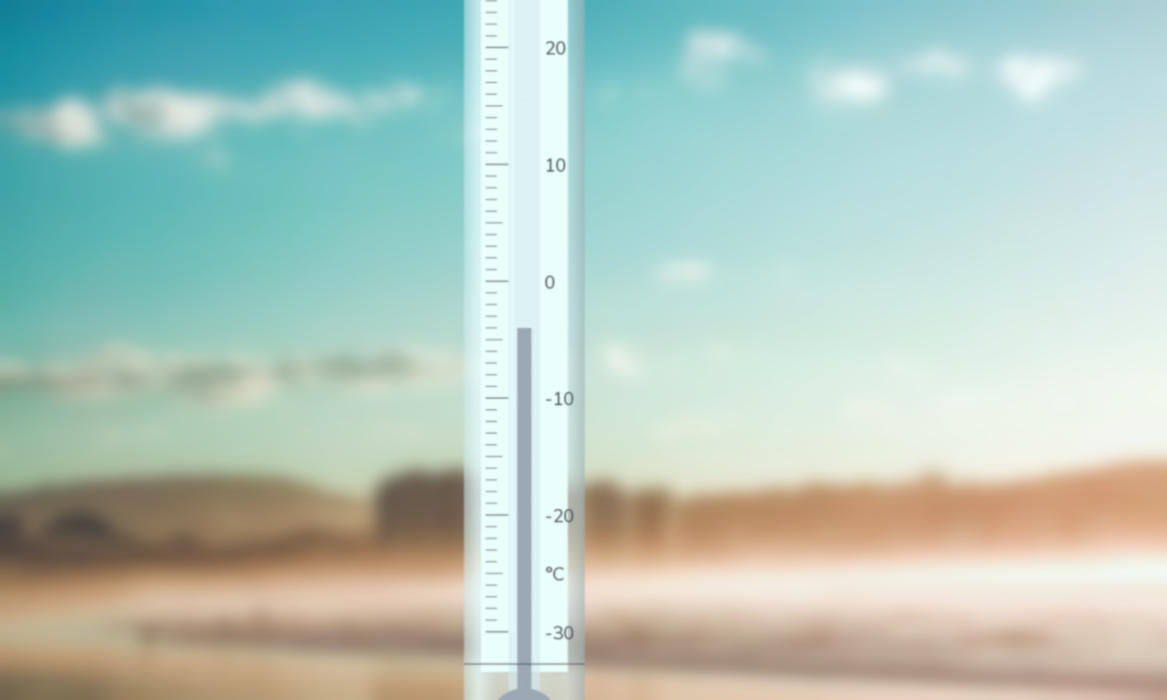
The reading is -4 °C
